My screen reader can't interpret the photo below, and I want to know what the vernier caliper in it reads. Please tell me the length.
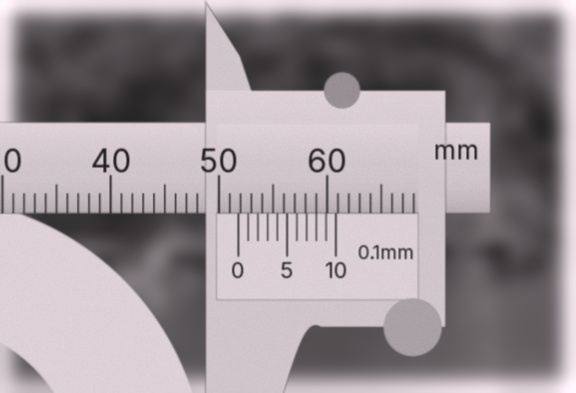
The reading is 51.8 mm
